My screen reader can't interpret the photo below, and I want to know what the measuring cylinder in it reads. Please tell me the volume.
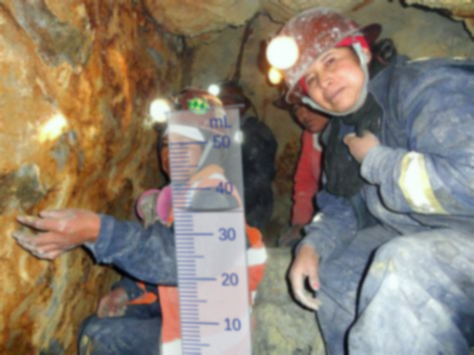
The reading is 35 mL
